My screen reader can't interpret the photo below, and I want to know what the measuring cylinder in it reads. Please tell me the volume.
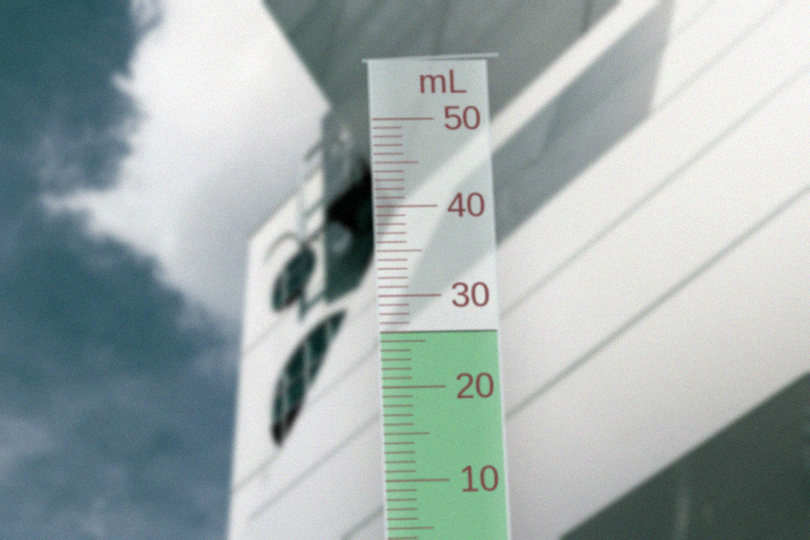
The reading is 26 mL
